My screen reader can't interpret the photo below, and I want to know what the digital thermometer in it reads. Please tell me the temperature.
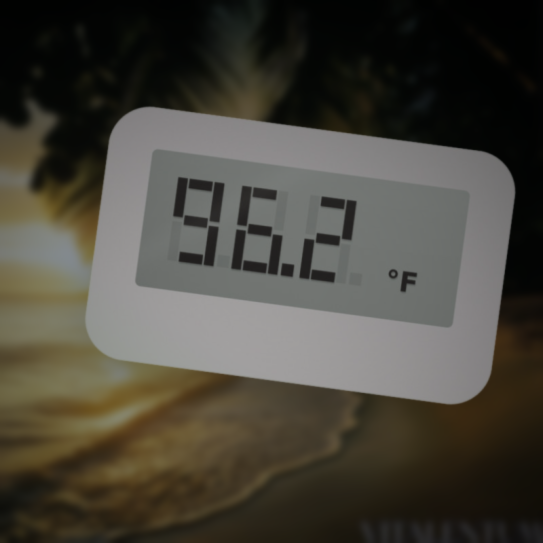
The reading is 96.2 °F
